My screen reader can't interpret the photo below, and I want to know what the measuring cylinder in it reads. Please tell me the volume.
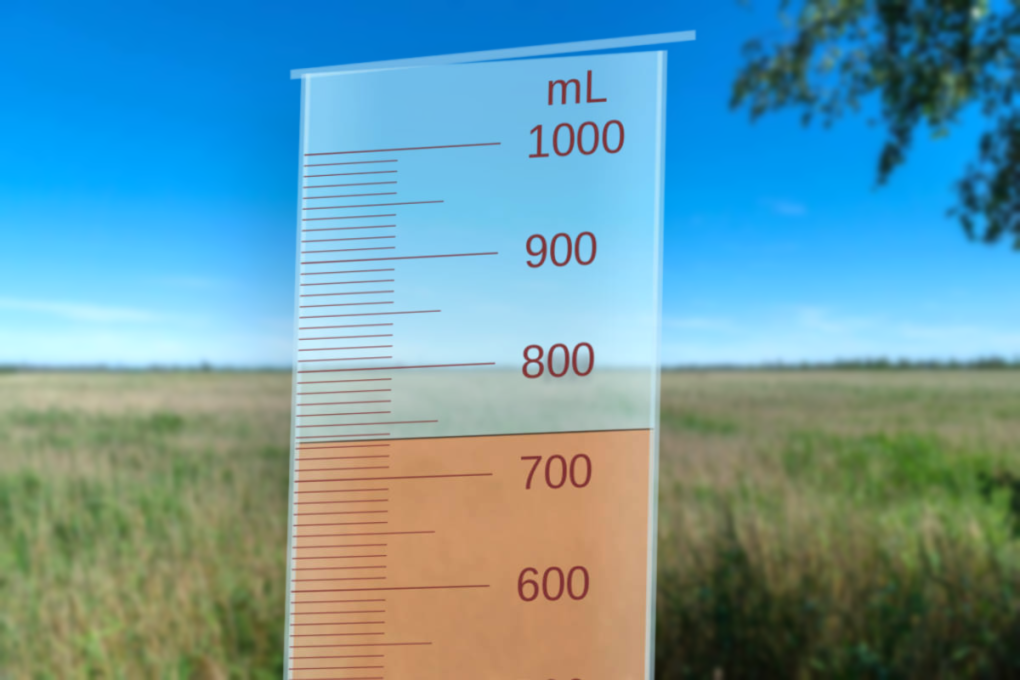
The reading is 735 mL
